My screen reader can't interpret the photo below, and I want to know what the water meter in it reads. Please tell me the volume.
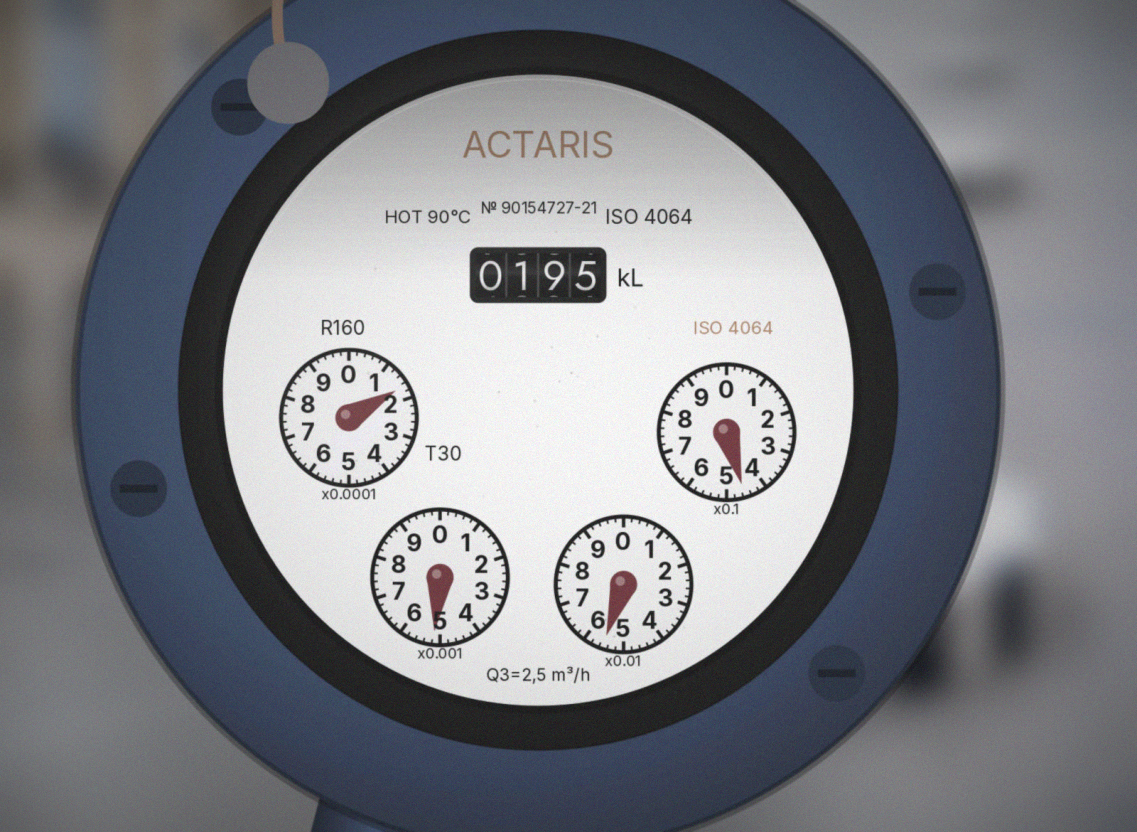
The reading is 195.4551 kL
